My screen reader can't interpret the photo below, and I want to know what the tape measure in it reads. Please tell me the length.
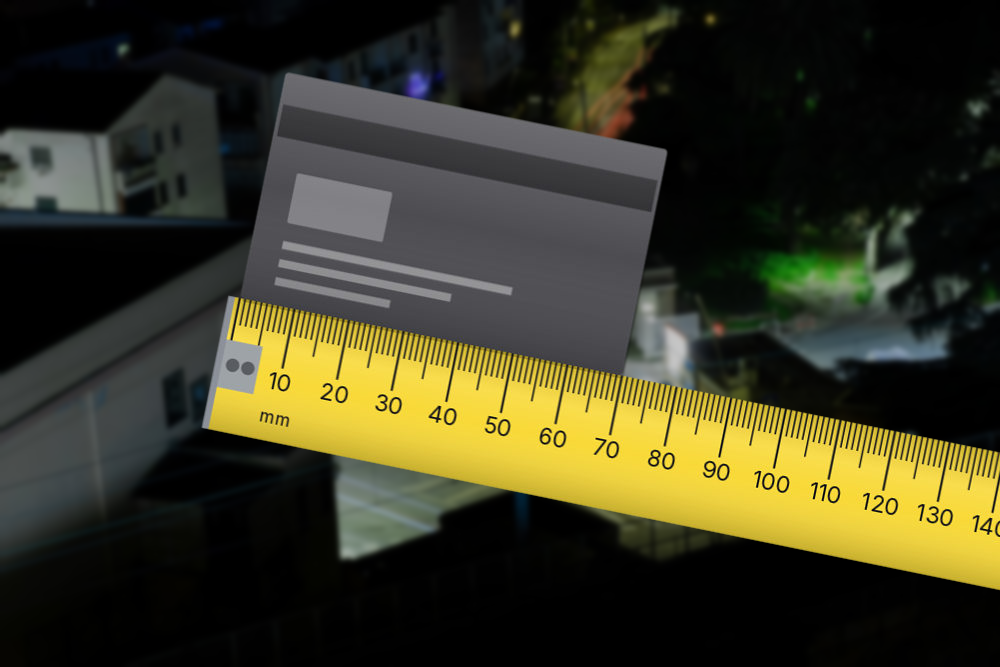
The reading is 70 mm
